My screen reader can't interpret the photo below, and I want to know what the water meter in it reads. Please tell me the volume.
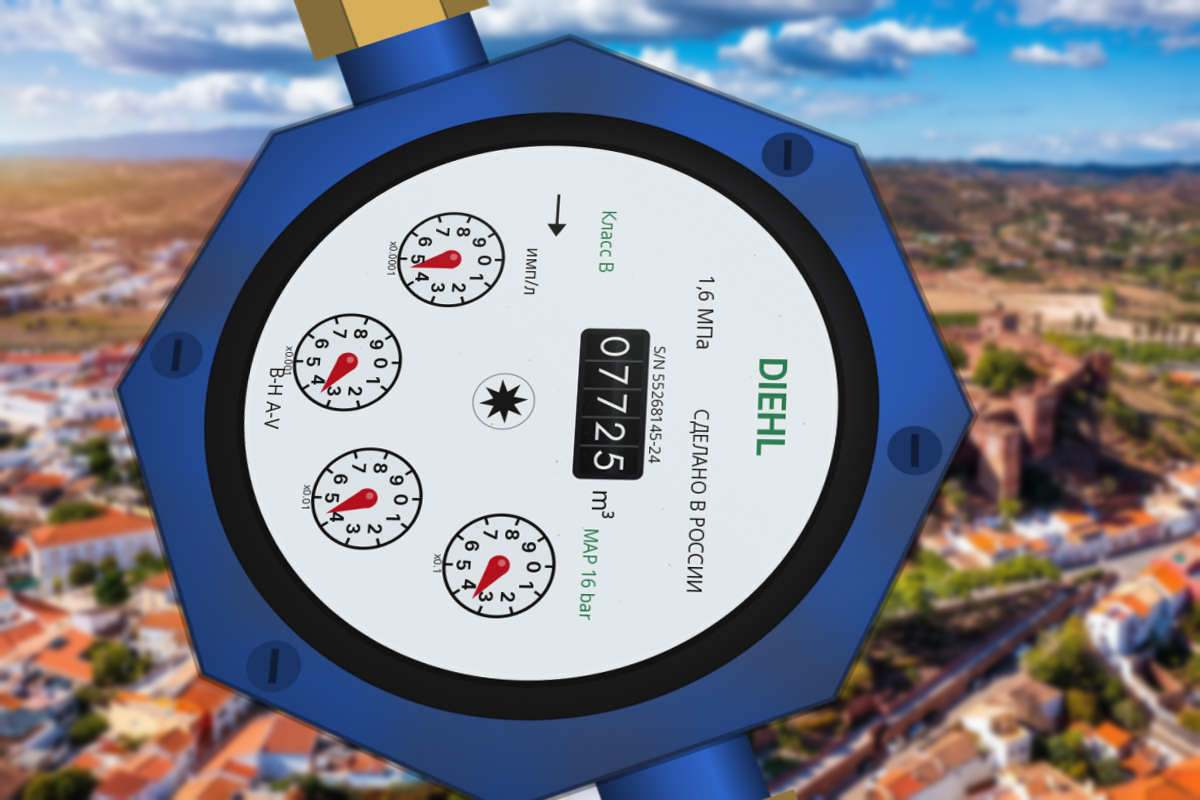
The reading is 7725.3434 m³
